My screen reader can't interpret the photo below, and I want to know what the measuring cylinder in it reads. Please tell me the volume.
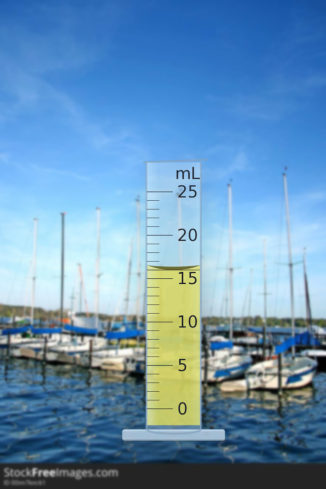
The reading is 16 mL
